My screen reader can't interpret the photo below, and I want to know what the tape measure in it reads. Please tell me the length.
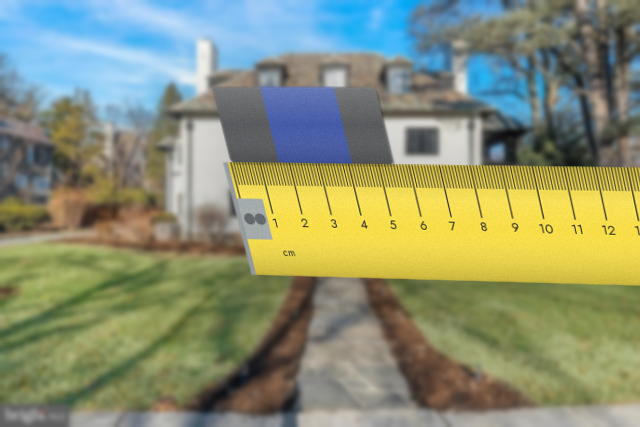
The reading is 5.5 cm
